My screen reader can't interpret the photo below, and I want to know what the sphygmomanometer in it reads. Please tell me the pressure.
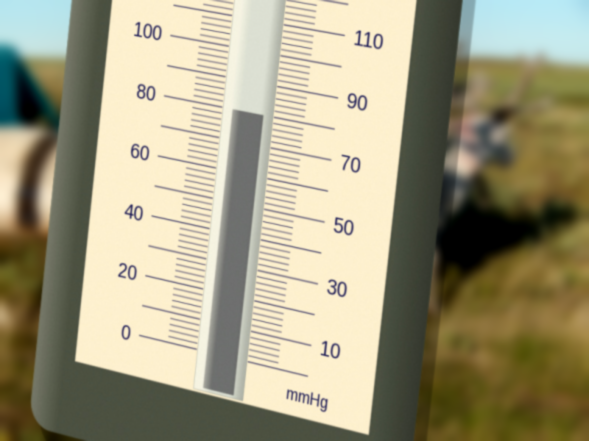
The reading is 80 mmHg
